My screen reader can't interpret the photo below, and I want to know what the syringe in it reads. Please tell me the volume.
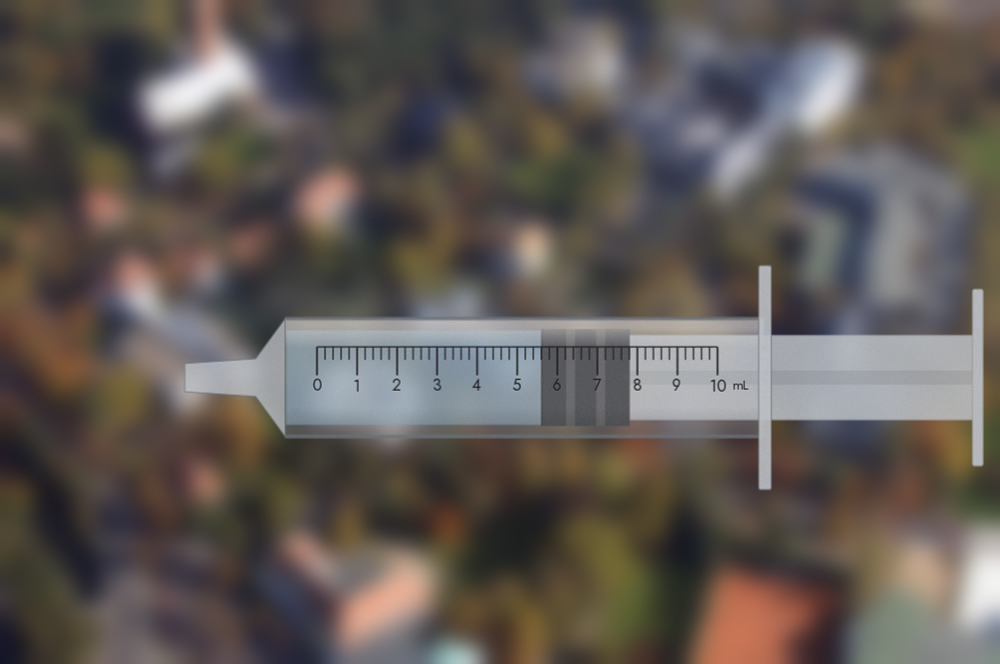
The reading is 5.6 mL
